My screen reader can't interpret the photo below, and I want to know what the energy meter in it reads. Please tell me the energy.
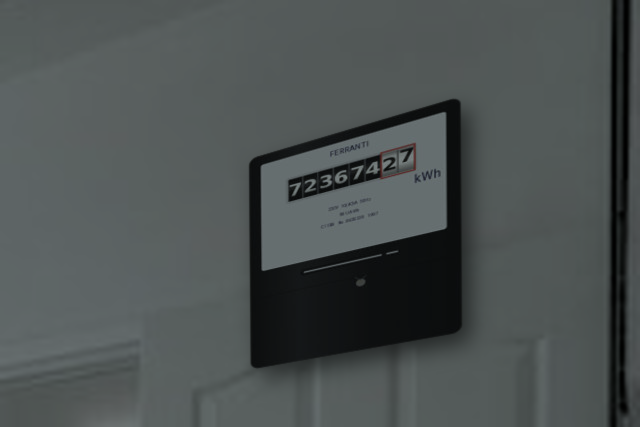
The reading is 723674.27 kWh
